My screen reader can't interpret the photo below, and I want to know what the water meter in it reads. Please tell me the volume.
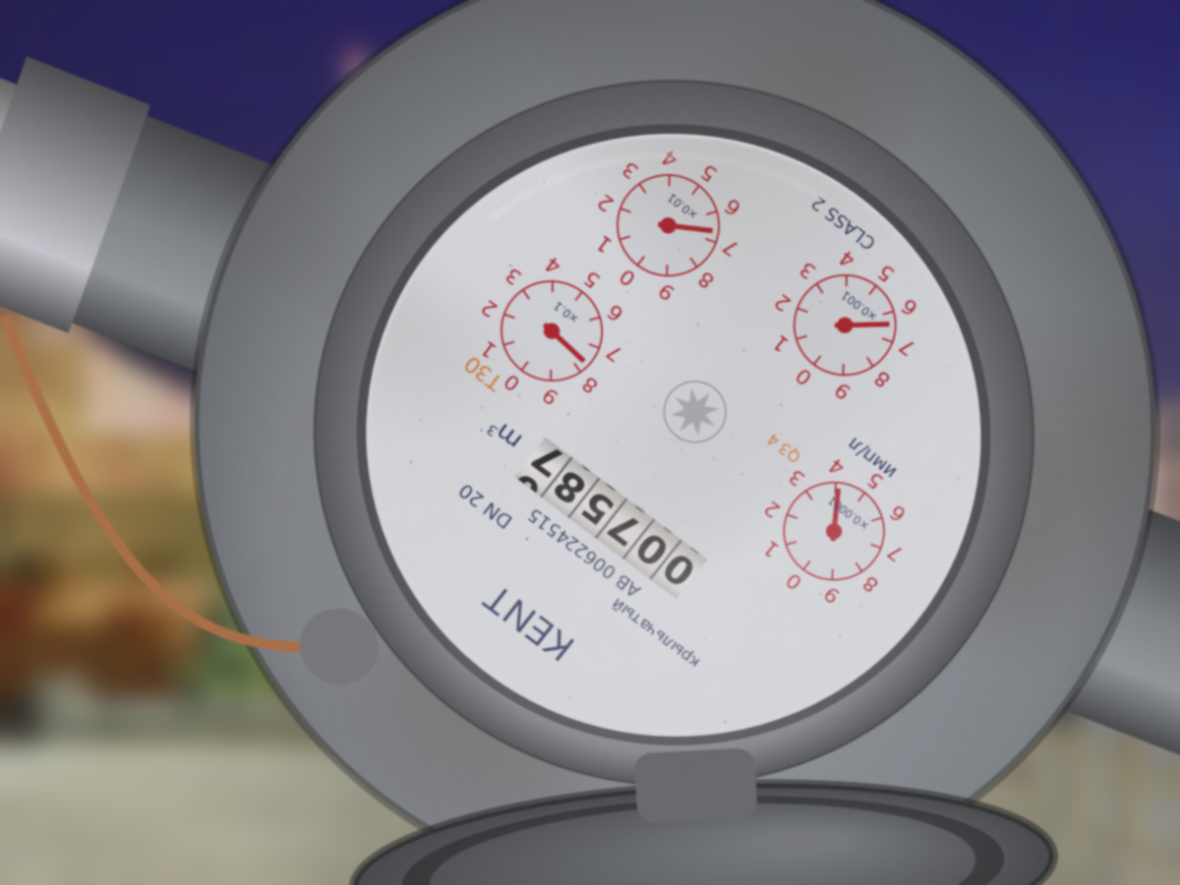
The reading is 7586.7664 m³
